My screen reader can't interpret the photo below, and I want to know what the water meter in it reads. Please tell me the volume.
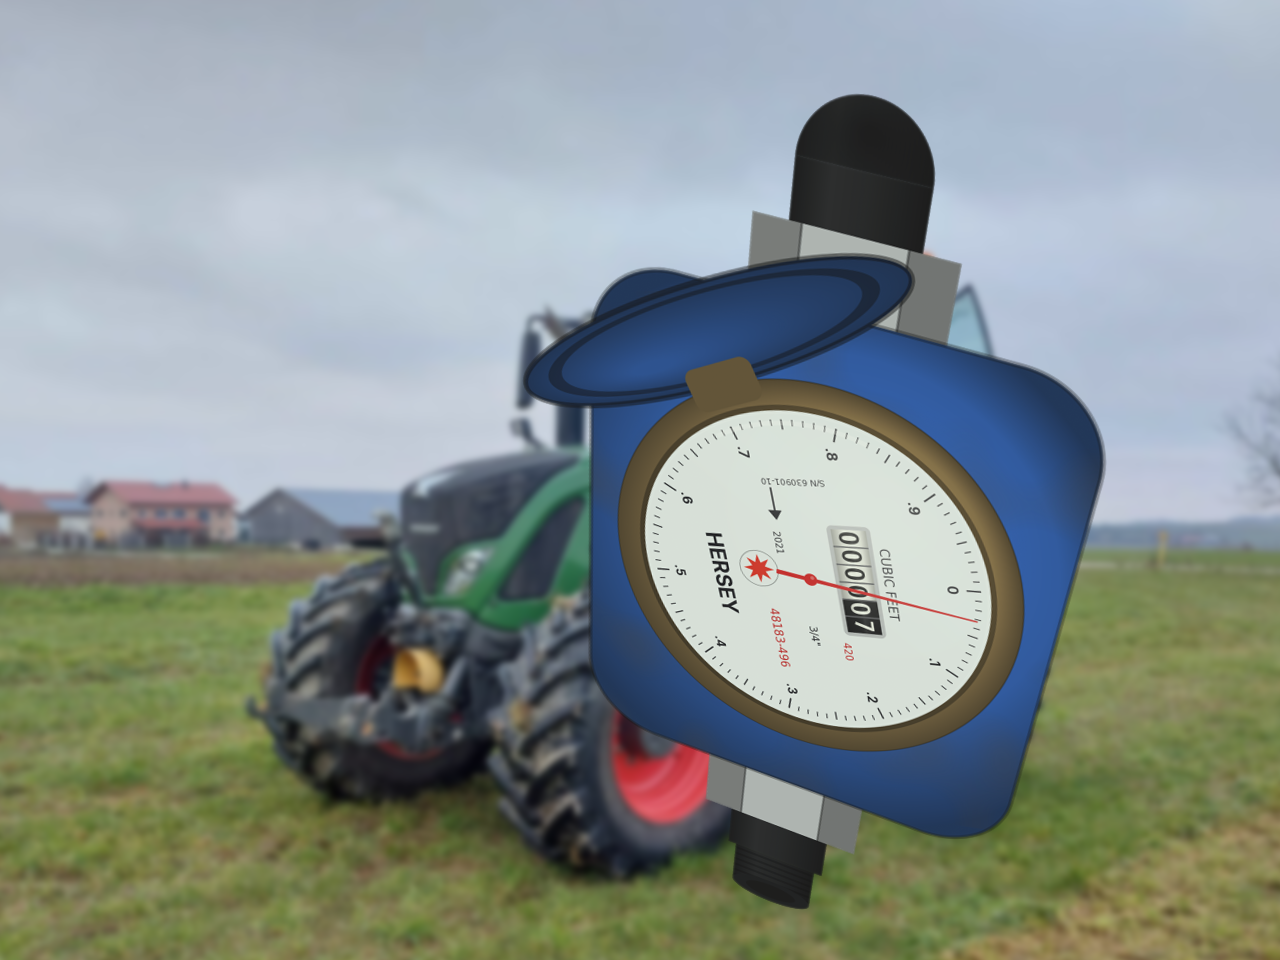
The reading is 7.03 ft³
